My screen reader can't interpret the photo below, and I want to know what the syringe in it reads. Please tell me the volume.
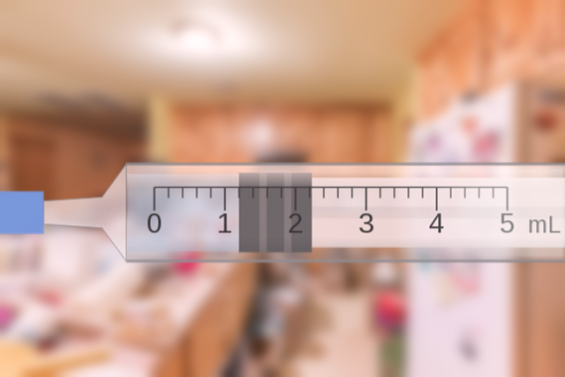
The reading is 1.2 mL
